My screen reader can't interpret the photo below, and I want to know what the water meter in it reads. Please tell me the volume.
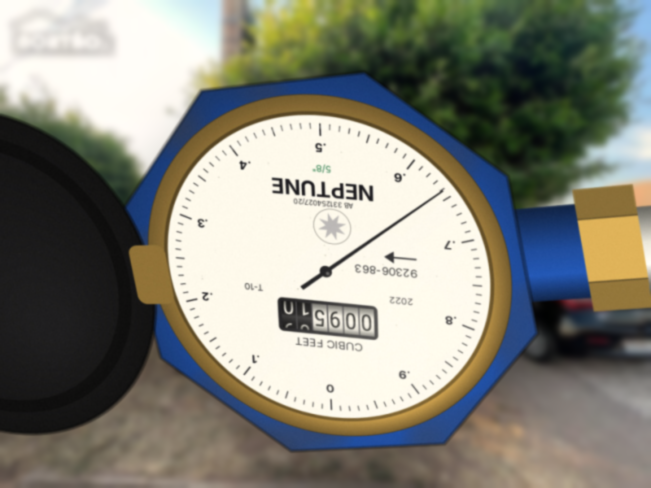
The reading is 9509.64 ft³
